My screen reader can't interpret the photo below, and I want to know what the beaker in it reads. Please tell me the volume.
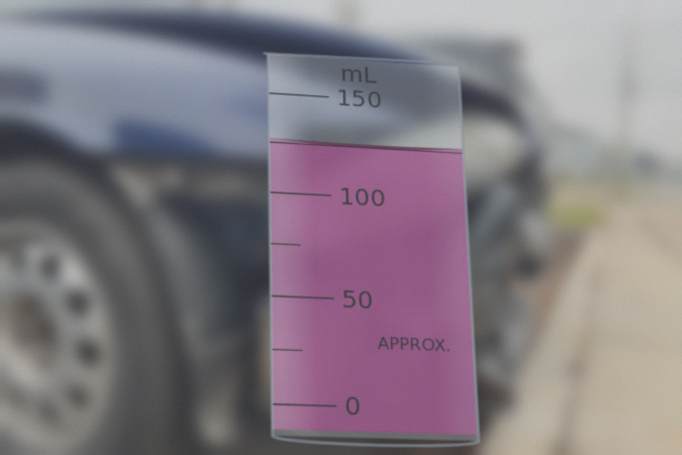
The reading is 125 mL
